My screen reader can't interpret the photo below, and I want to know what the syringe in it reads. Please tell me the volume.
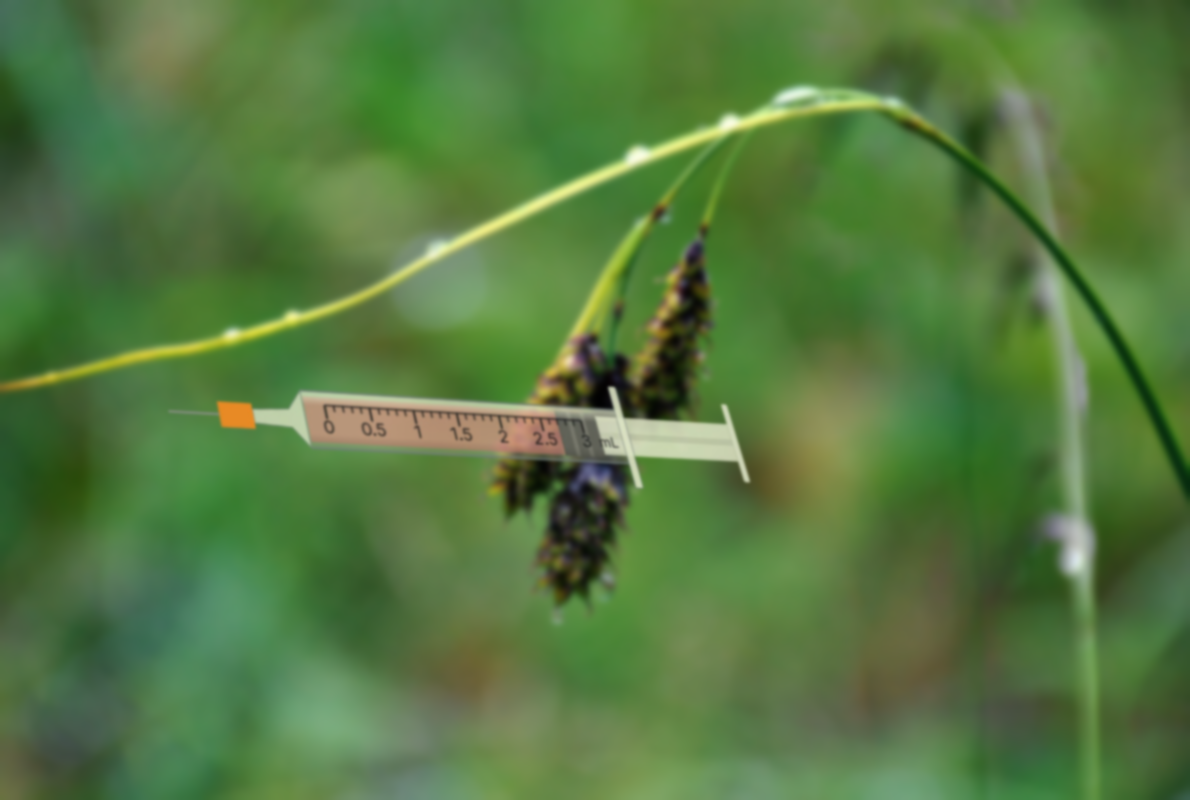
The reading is 2.7 mL
